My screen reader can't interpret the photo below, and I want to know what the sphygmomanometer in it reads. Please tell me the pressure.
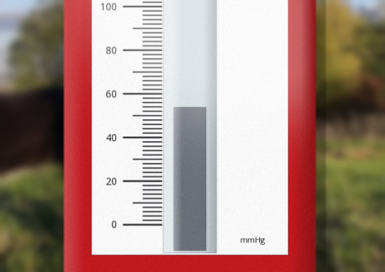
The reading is 54 mmHg
